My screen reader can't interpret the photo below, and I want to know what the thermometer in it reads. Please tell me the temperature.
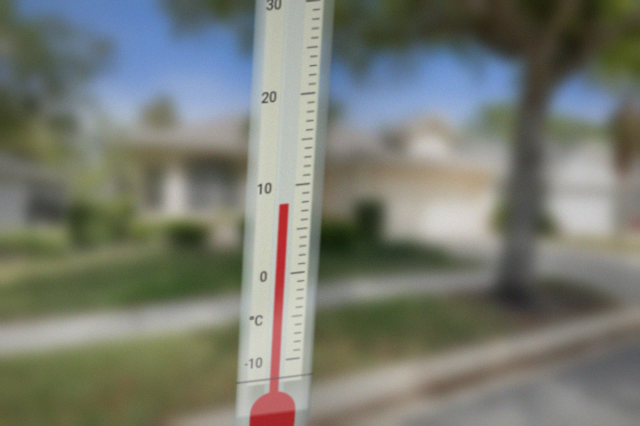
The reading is 8 °C
